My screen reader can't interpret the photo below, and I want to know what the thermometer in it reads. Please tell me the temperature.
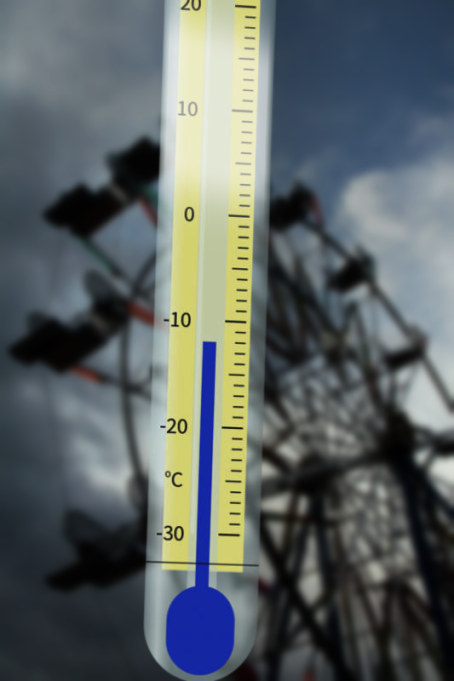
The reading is -12 °C
